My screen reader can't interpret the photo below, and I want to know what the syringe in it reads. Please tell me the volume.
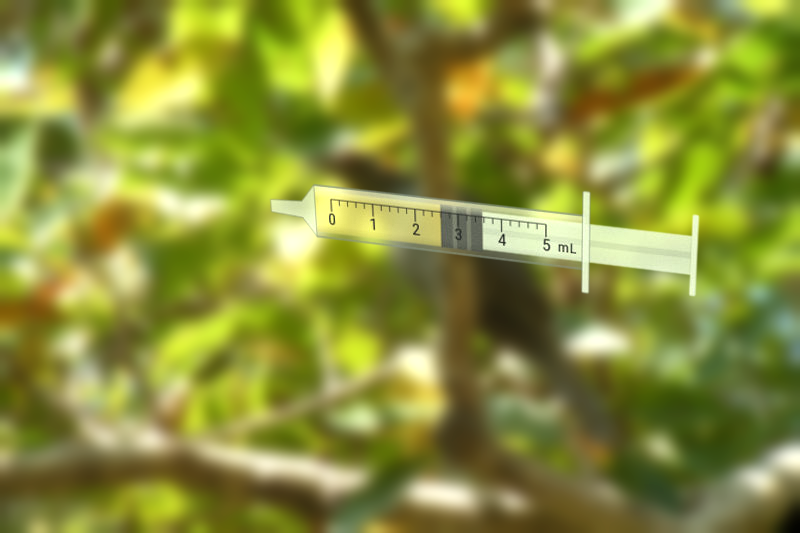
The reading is 2.6 mL
